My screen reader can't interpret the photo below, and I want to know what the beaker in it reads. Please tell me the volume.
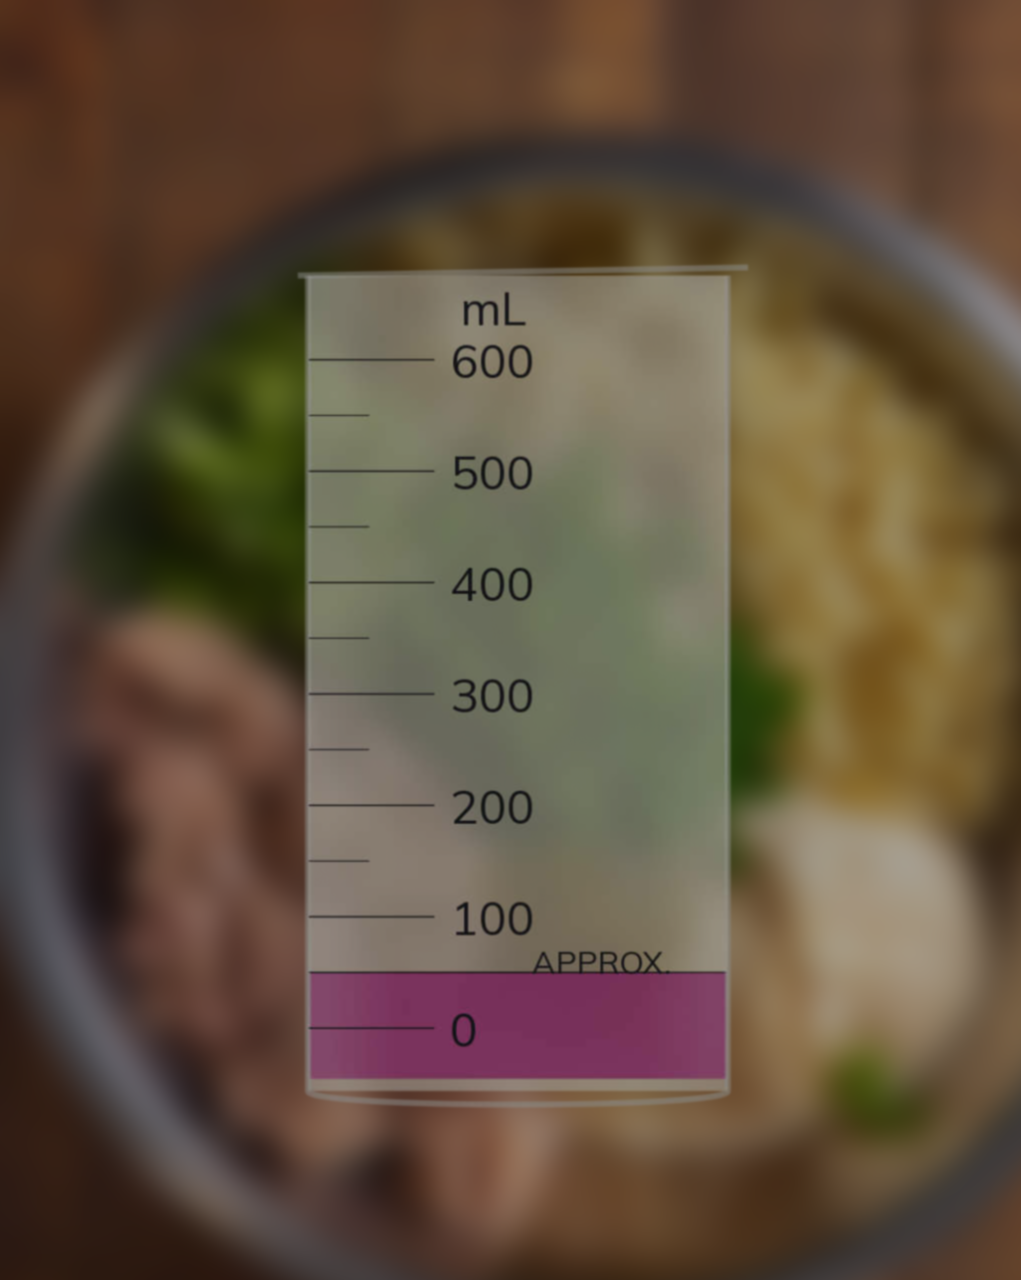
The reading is 50 mL
